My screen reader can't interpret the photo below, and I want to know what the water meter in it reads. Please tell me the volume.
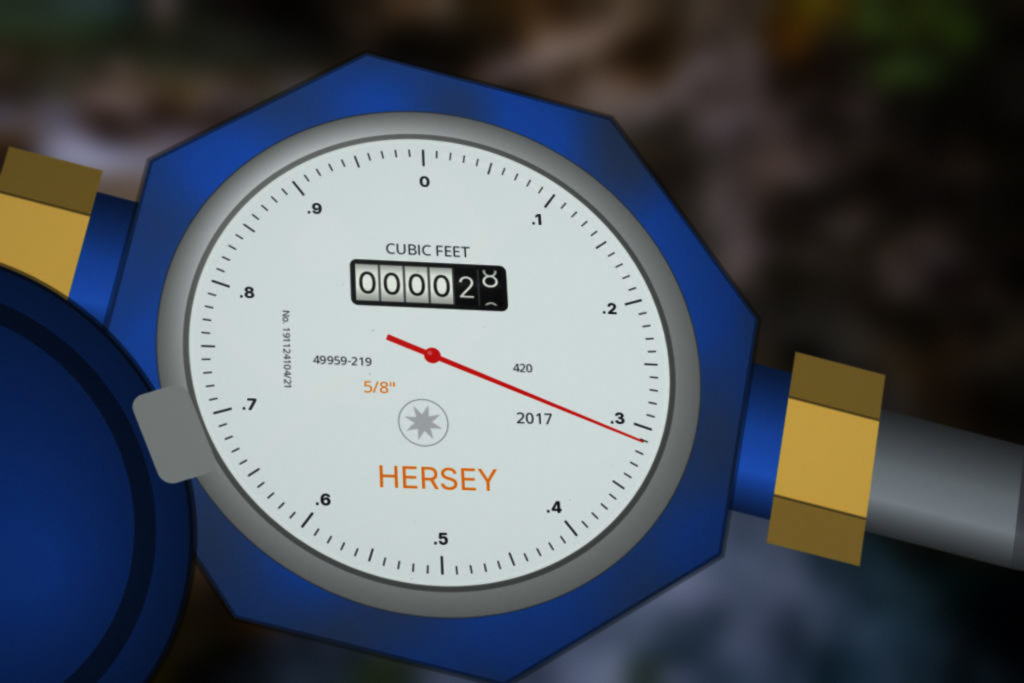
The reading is 28.31 ft³
